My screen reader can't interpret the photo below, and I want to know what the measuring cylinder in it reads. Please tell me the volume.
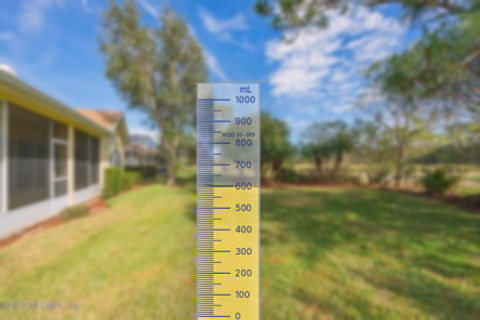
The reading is 600 mL
